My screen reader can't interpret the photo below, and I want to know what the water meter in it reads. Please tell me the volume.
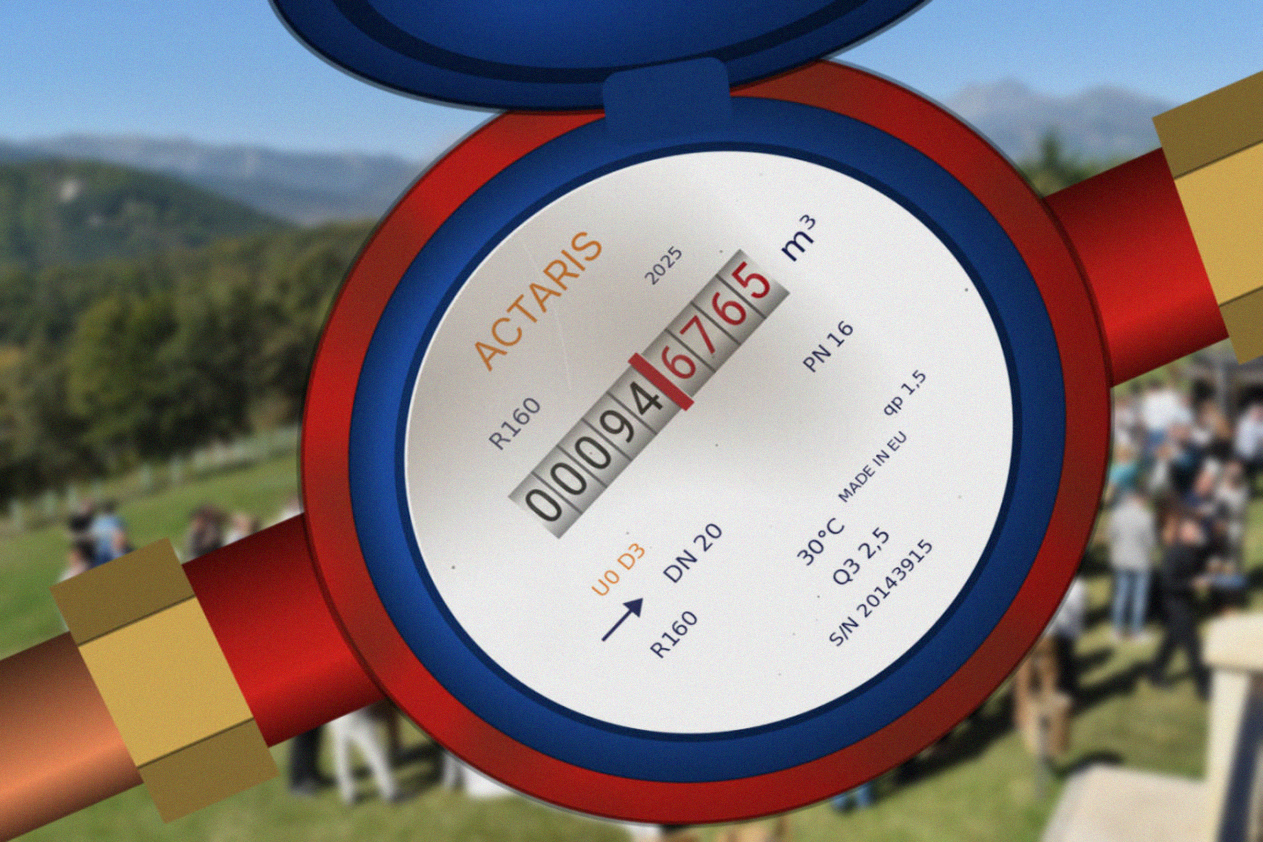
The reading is 94.6765 m³
